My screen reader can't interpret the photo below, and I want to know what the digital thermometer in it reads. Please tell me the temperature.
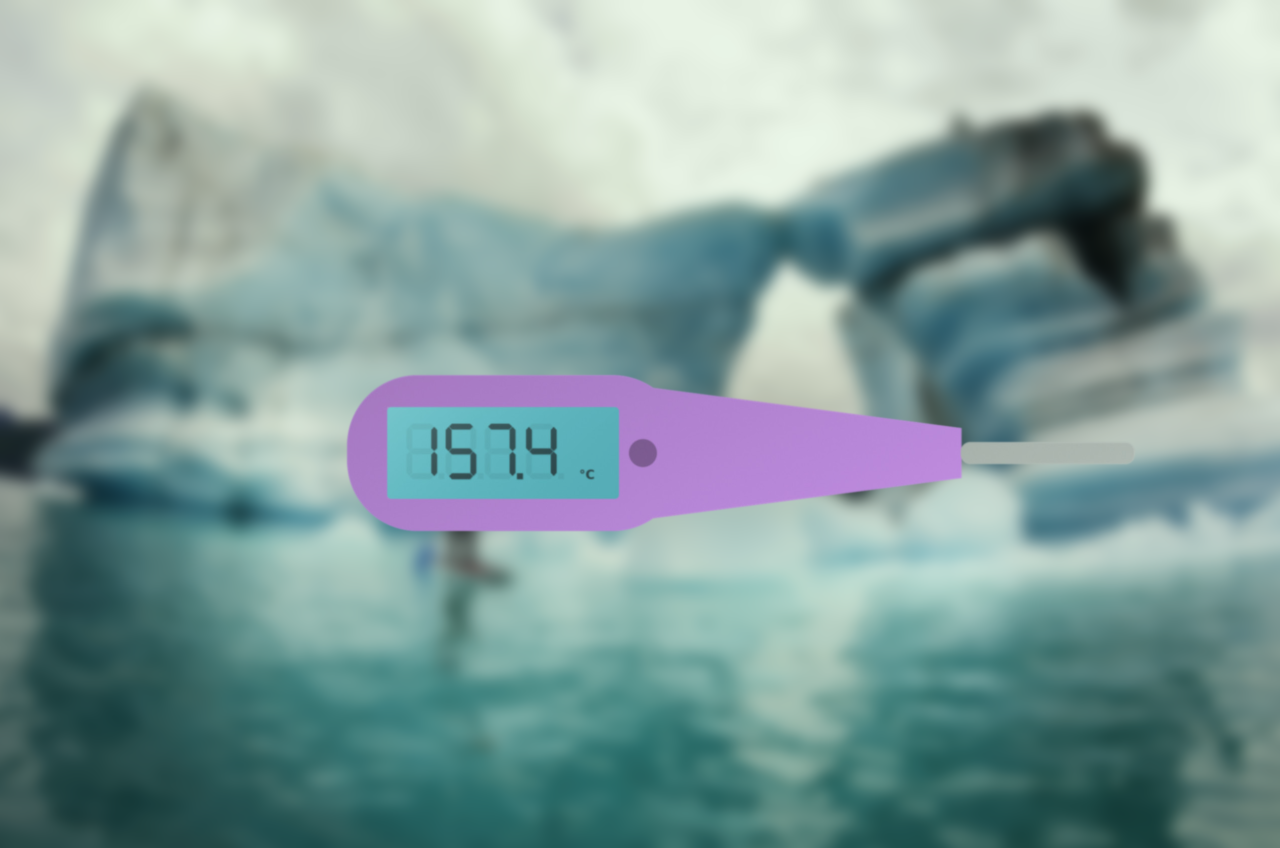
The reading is 157.4 °C
